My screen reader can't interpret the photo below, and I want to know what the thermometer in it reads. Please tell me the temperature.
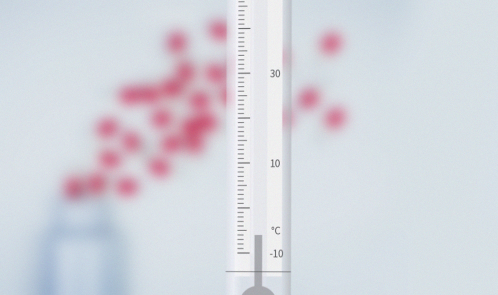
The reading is -6 °C
